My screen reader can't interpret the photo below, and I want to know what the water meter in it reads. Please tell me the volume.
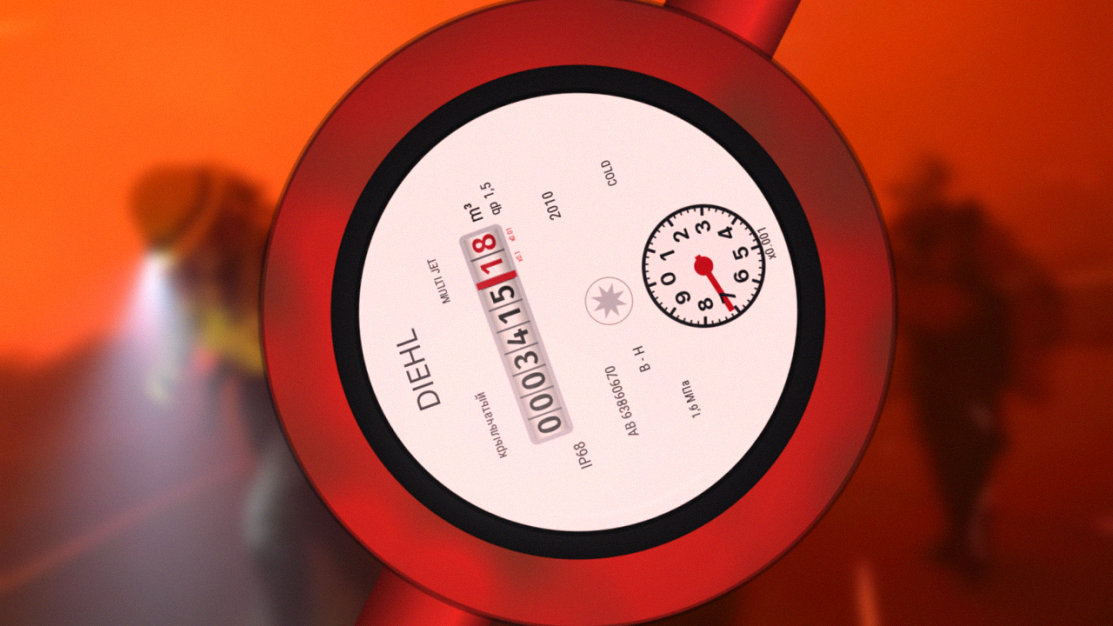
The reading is 3415.187 m³
